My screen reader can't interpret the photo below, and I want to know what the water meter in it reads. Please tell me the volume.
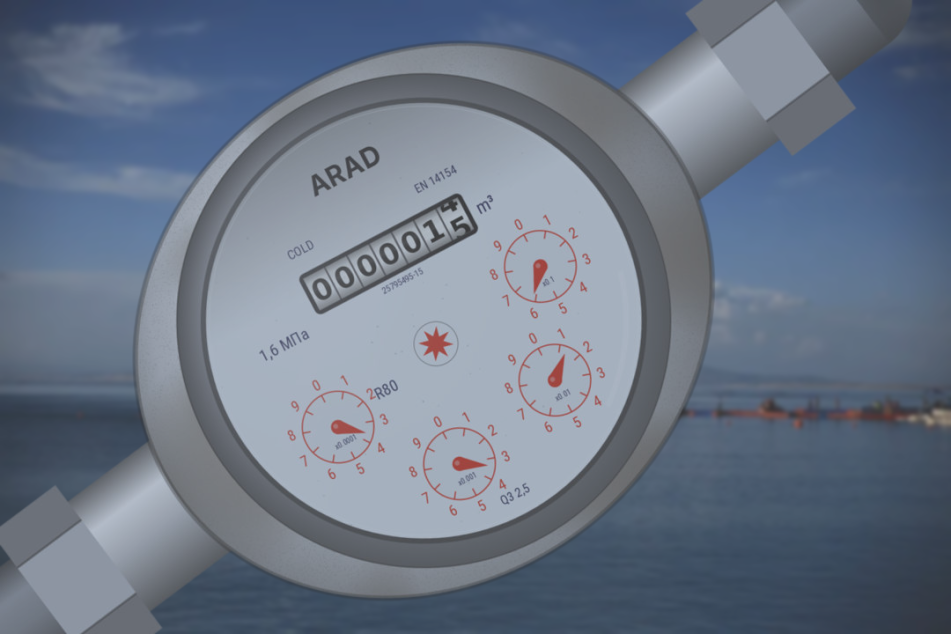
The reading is 14.6133 m³
